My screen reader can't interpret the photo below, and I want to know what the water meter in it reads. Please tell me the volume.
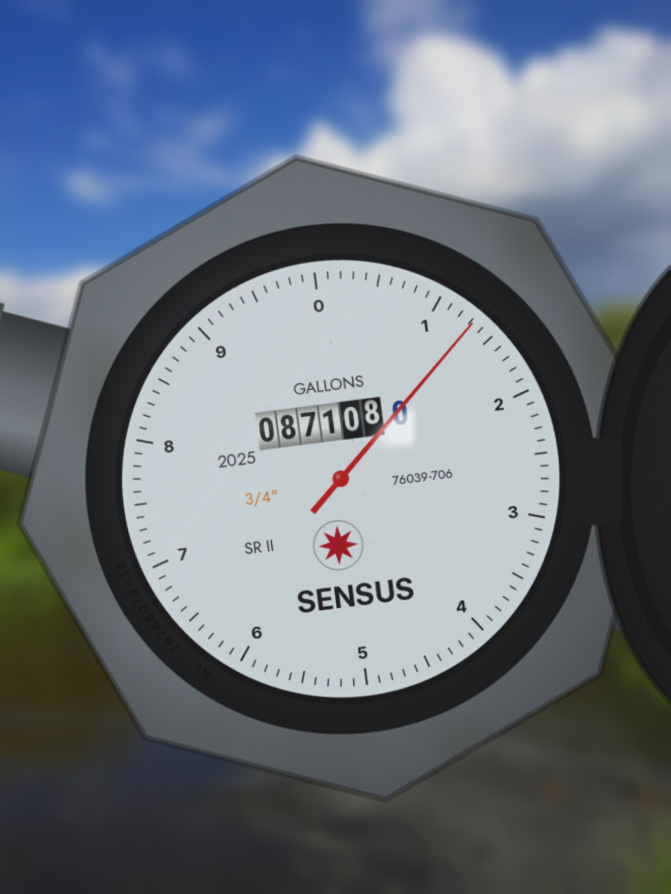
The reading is 871081.3 gal
